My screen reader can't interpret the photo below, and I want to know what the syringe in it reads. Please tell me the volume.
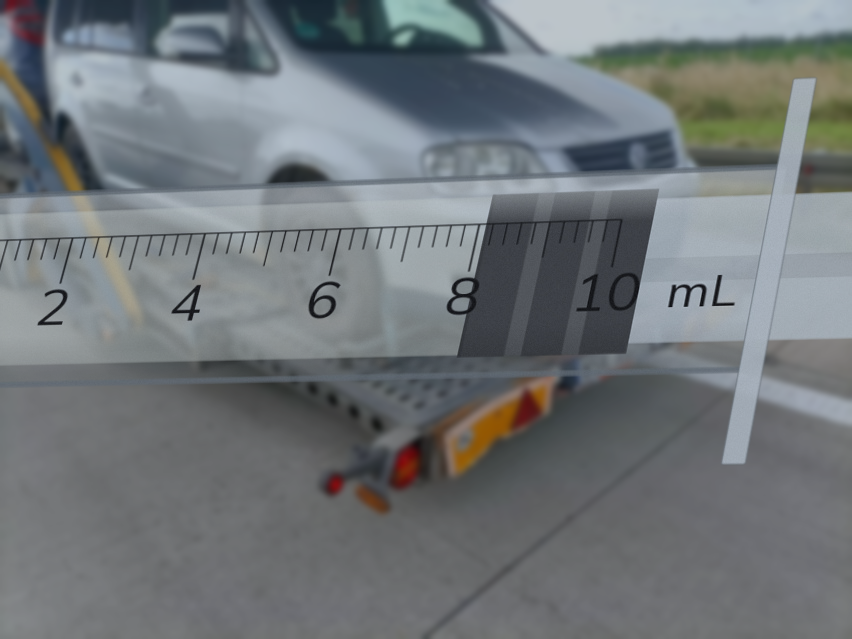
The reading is 8.1 mL
